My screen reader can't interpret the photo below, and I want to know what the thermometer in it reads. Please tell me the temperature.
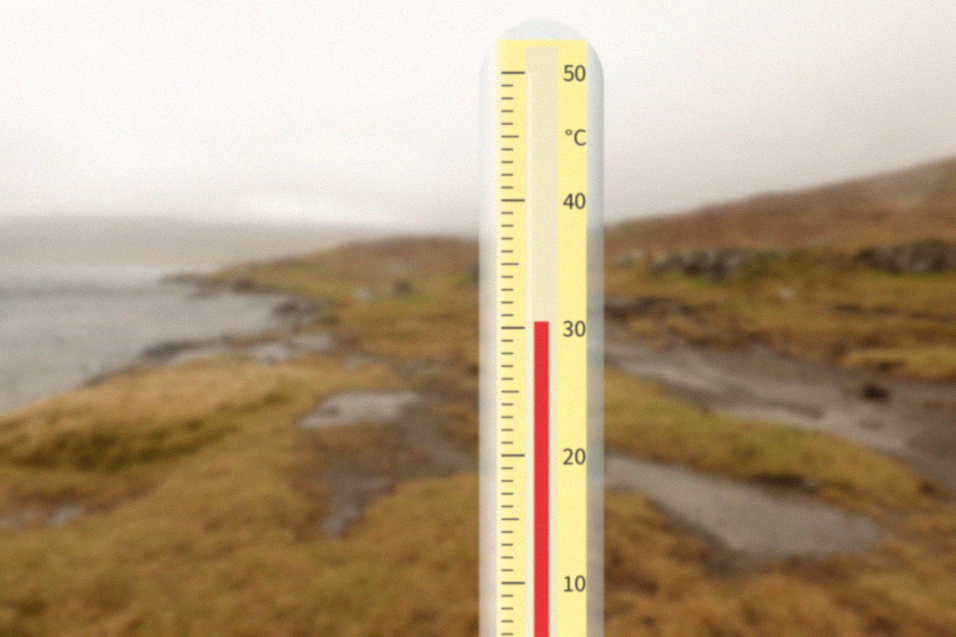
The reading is 30.5 °C
